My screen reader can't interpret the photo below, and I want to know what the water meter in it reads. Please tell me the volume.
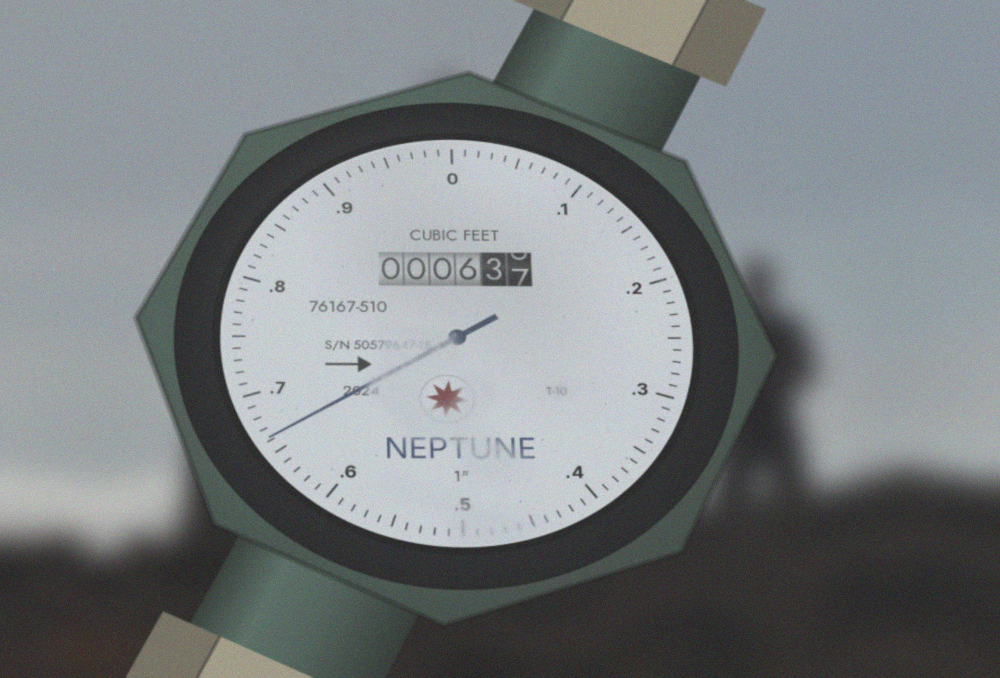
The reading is 636.66 ft³
